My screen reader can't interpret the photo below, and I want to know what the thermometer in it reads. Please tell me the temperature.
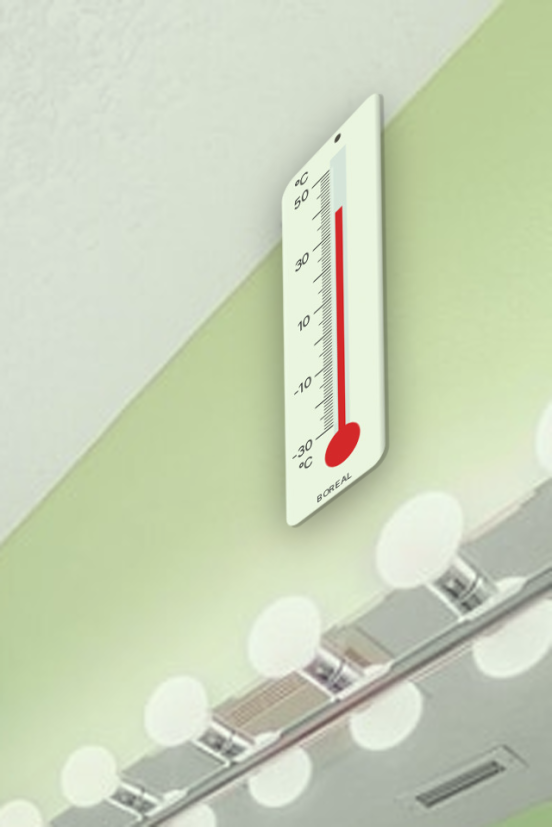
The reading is 35 °C
